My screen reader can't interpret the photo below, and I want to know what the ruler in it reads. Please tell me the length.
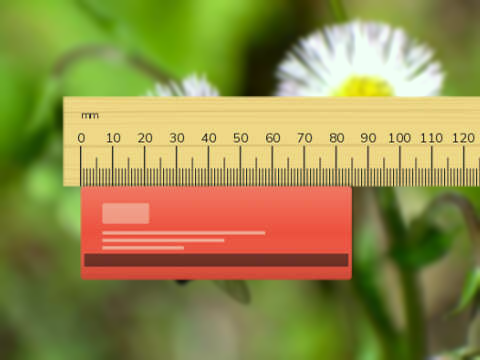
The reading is 85 mm
